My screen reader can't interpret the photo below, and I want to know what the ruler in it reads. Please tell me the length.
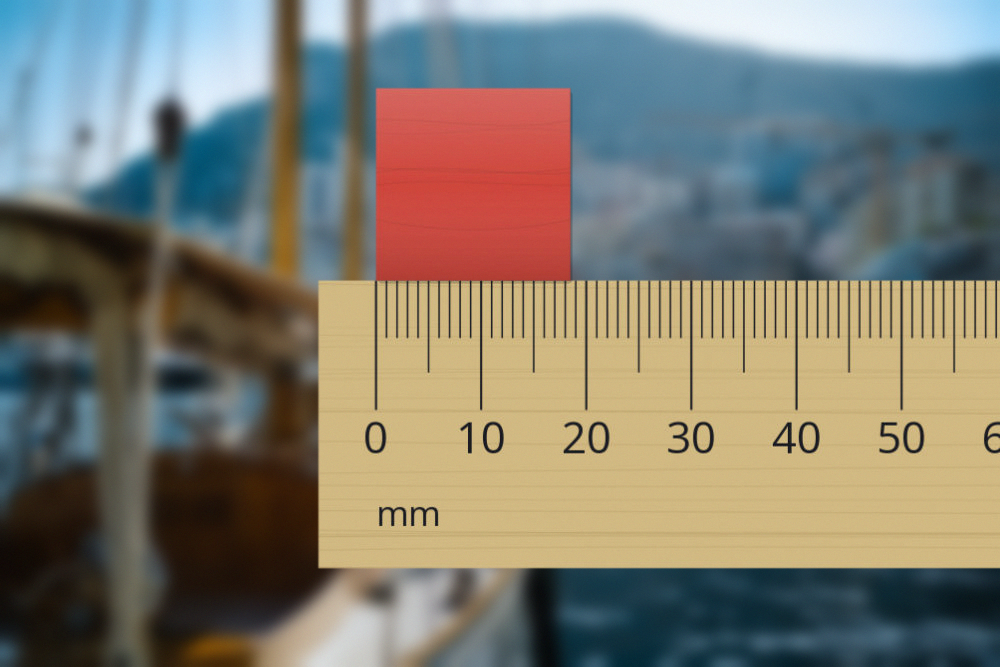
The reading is 18.5 mm
